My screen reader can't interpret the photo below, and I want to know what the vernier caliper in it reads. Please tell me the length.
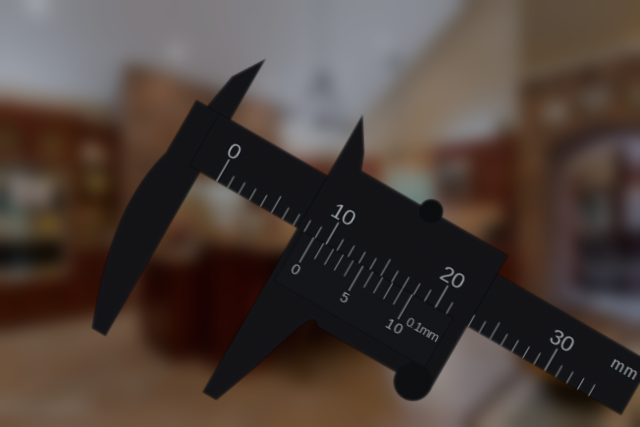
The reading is 8.9 mm
